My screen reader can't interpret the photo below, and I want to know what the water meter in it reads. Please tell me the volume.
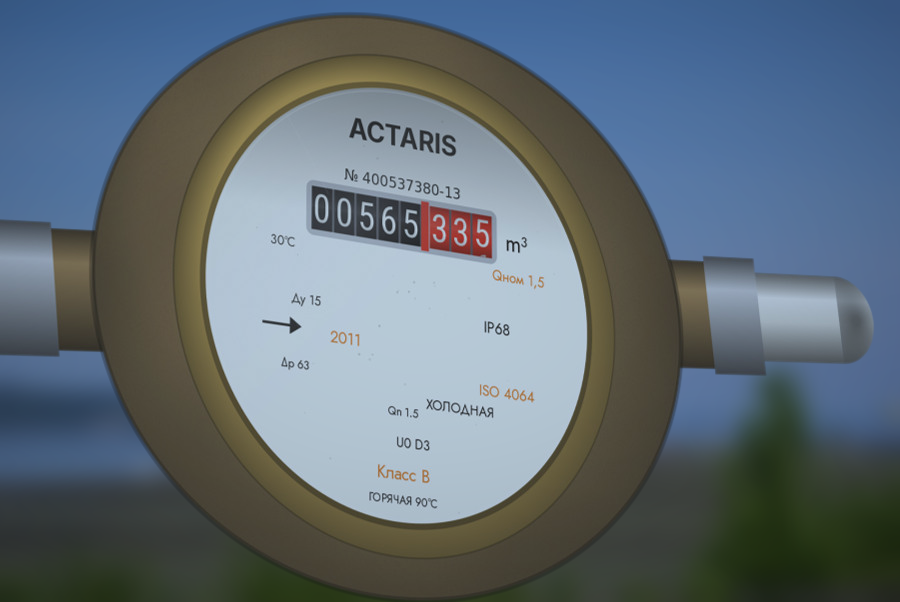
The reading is 565.335 m³
